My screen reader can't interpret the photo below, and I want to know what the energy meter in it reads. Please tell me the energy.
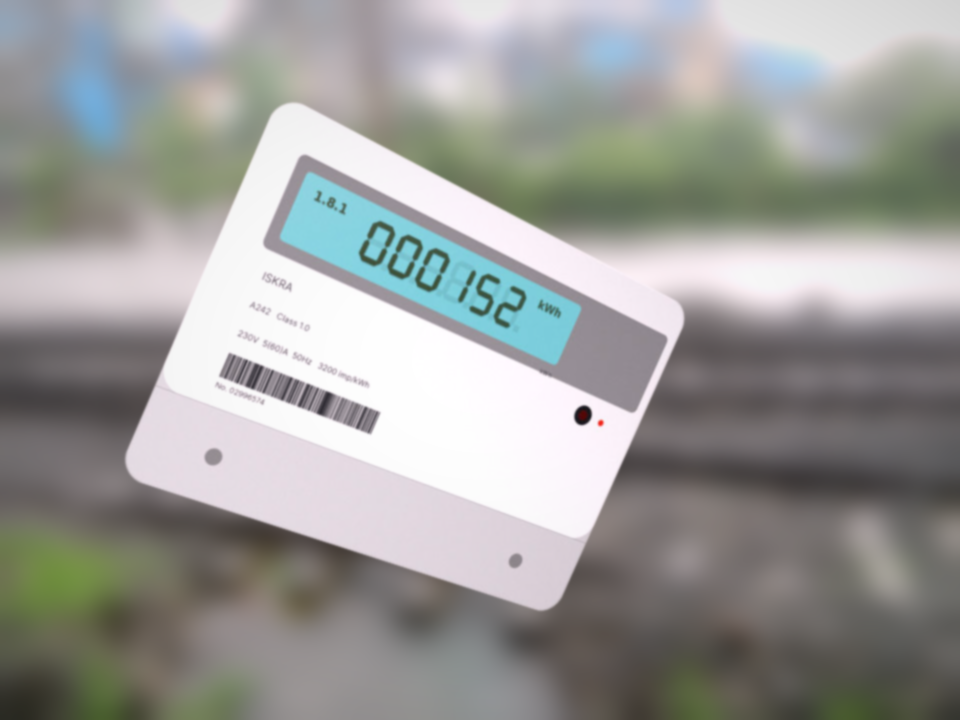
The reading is 152 kWh
